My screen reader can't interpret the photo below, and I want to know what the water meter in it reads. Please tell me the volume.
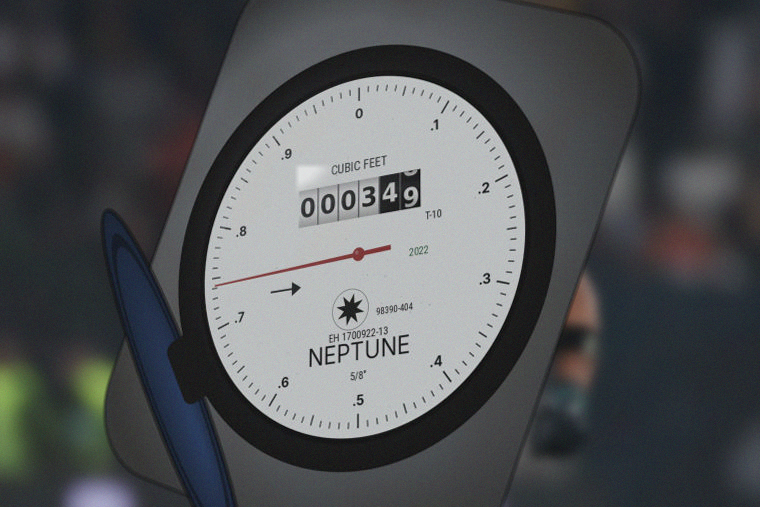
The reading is 348.74 ft³
